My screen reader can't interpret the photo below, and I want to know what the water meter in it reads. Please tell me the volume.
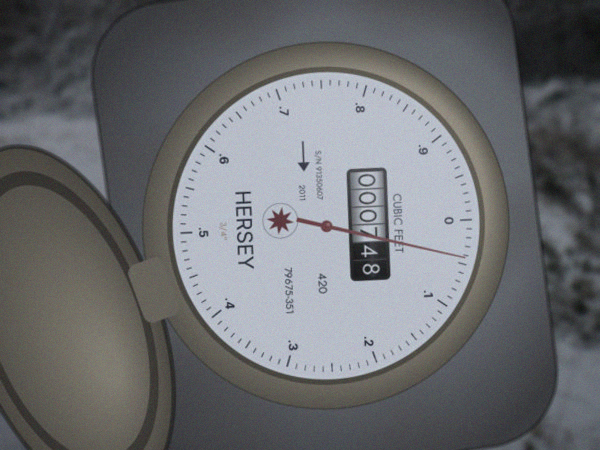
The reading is 748.04 ft³
